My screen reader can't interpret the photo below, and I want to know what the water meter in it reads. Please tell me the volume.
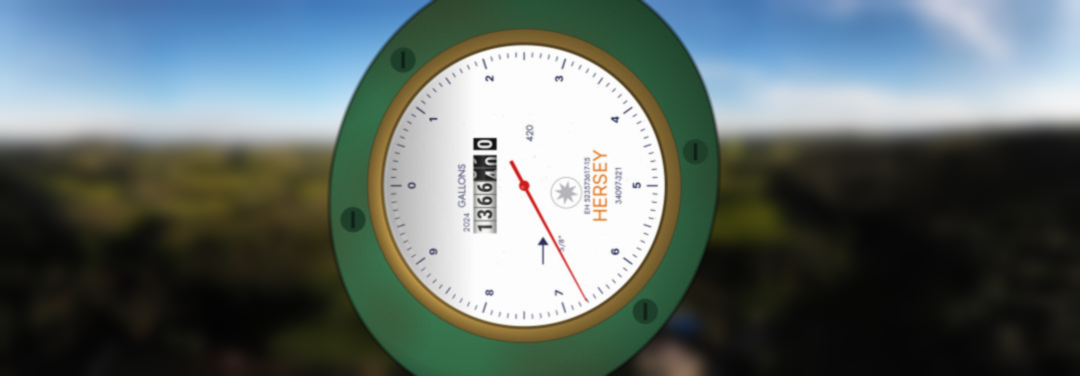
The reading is 1366396.7 gal
